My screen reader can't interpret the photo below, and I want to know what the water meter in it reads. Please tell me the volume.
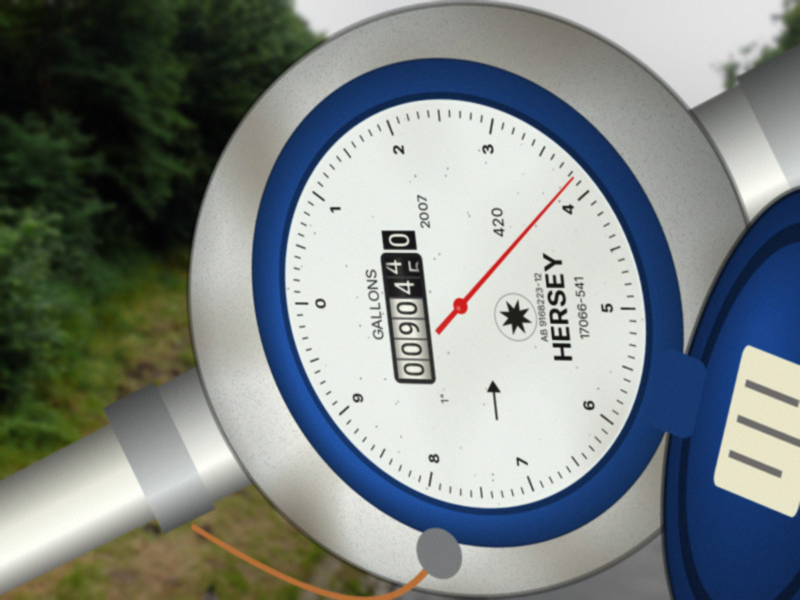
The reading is 90443.8 gal
